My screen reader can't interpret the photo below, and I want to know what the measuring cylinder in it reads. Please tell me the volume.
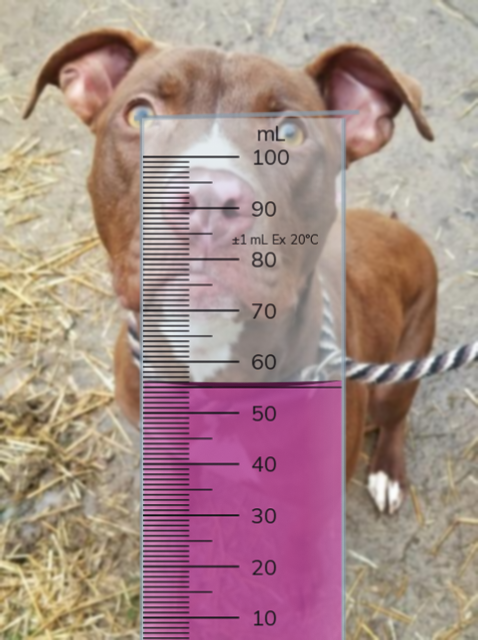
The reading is 55 mL
